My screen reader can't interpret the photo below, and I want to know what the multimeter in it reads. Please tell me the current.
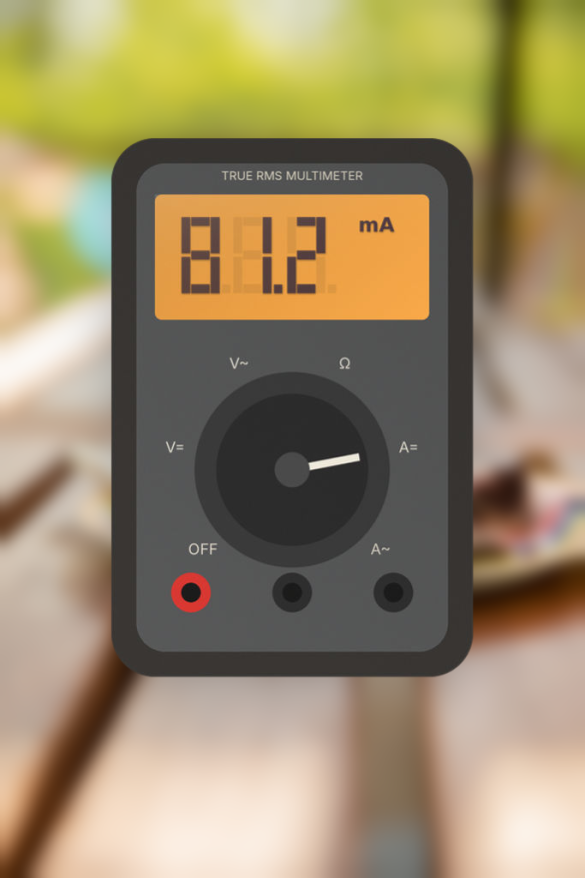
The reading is 81.2 mA
